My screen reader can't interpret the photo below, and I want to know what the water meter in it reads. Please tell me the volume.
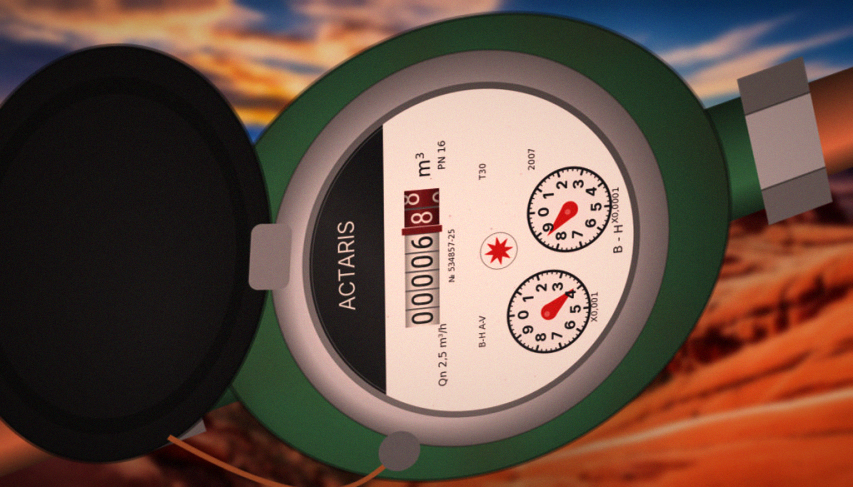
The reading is 6.8838 m³
